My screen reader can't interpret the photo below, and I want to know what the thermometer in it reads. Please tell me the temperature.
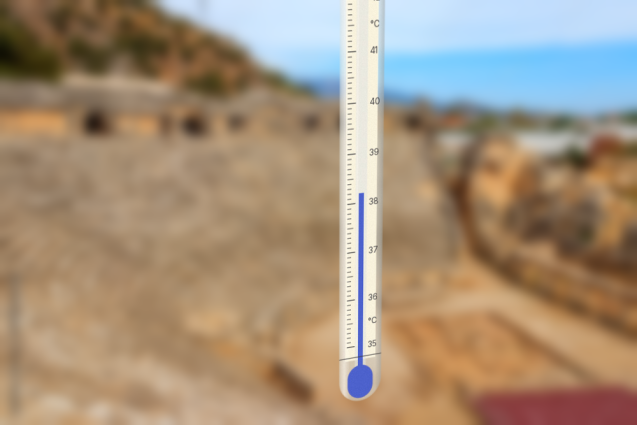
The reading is 38.2 °C
